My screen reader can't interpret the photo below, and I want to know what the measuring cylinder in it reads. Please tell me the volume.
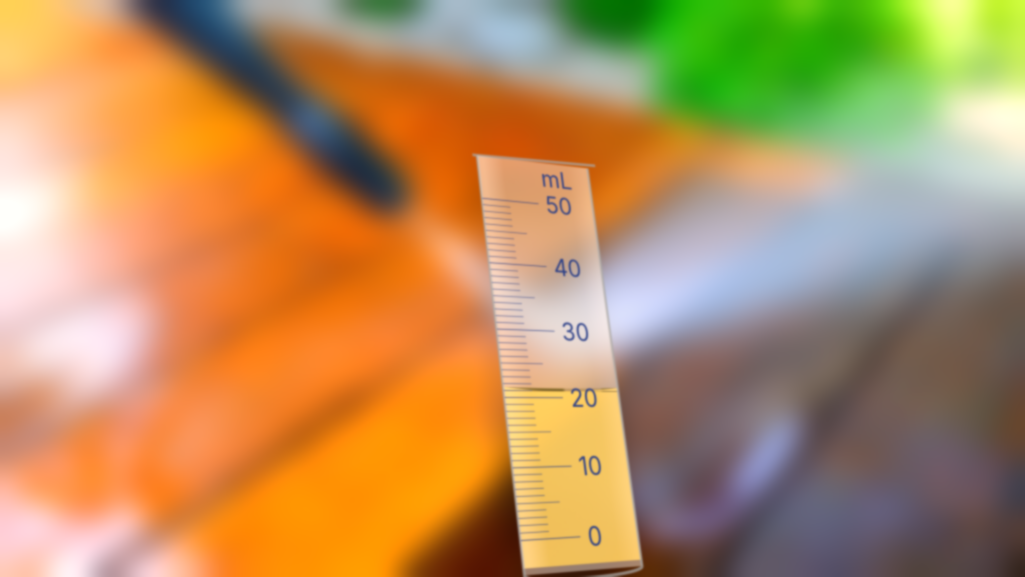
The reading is 21 mL
